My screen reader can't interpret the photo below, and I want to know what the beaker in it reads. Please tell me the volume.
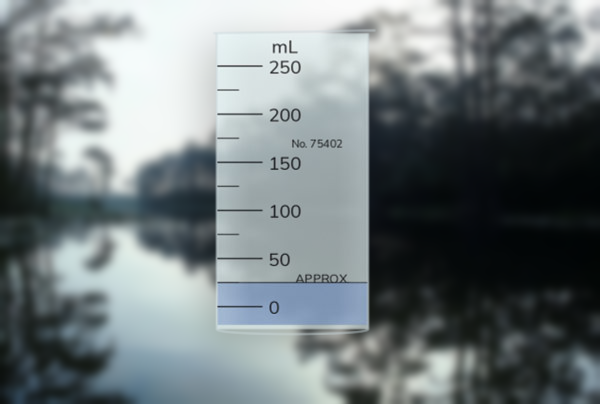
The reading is 25 mL
